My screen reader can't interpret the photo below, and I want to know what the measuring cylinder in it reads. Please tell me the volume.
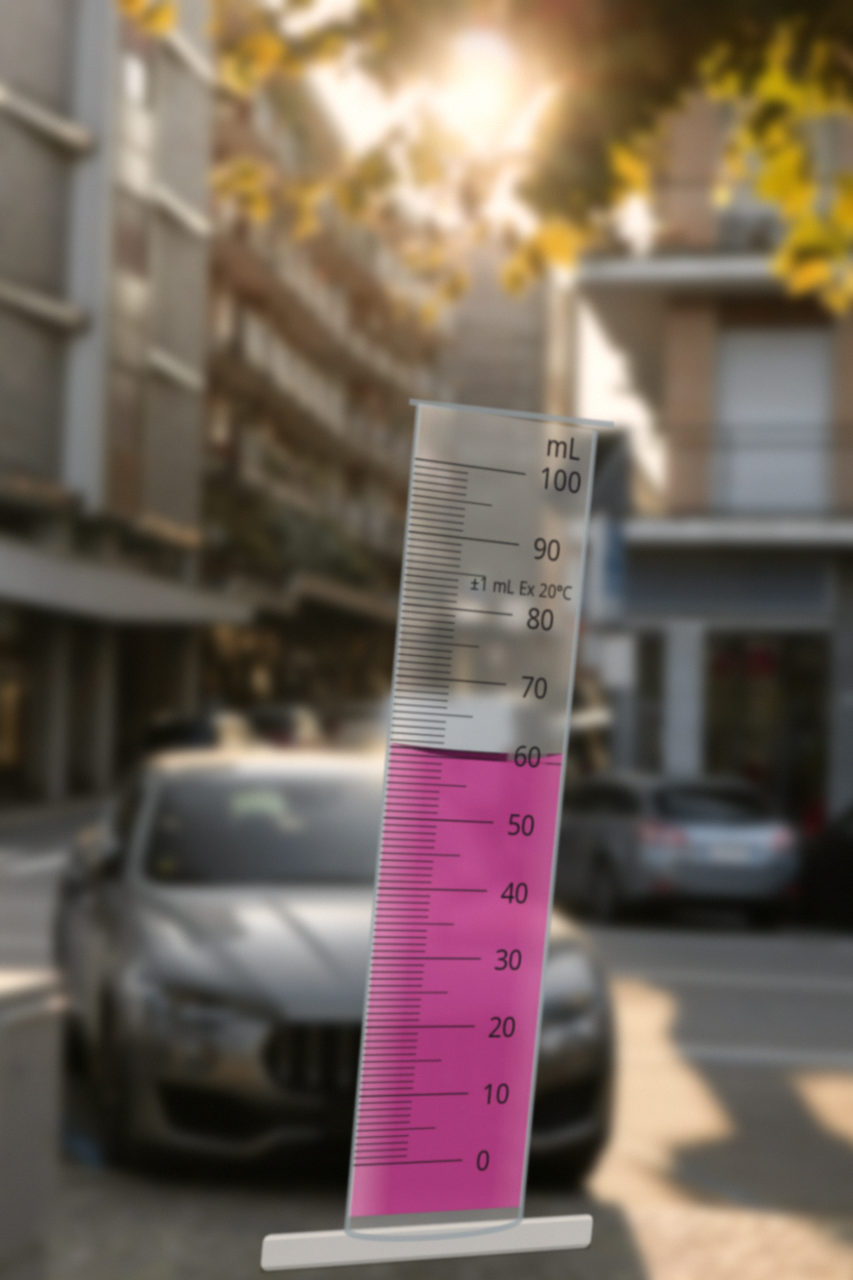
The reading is 59 mL
